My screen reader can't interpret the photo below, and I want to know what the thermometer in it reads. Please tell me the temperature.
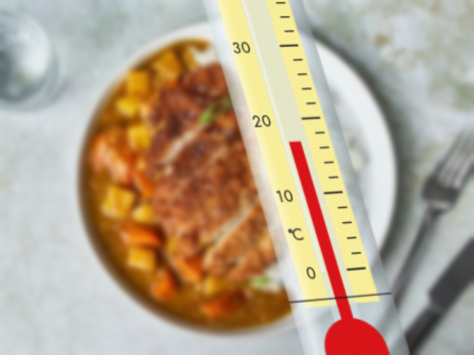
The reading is 17 °C
